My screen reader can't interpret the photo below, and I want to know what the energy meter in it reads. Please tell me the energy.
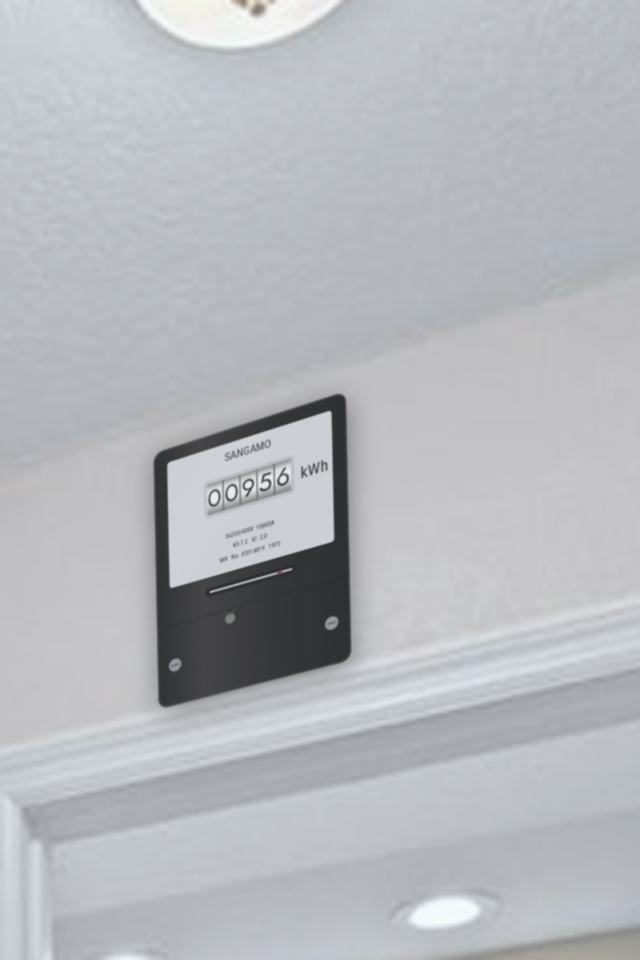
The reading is 956 kWh
